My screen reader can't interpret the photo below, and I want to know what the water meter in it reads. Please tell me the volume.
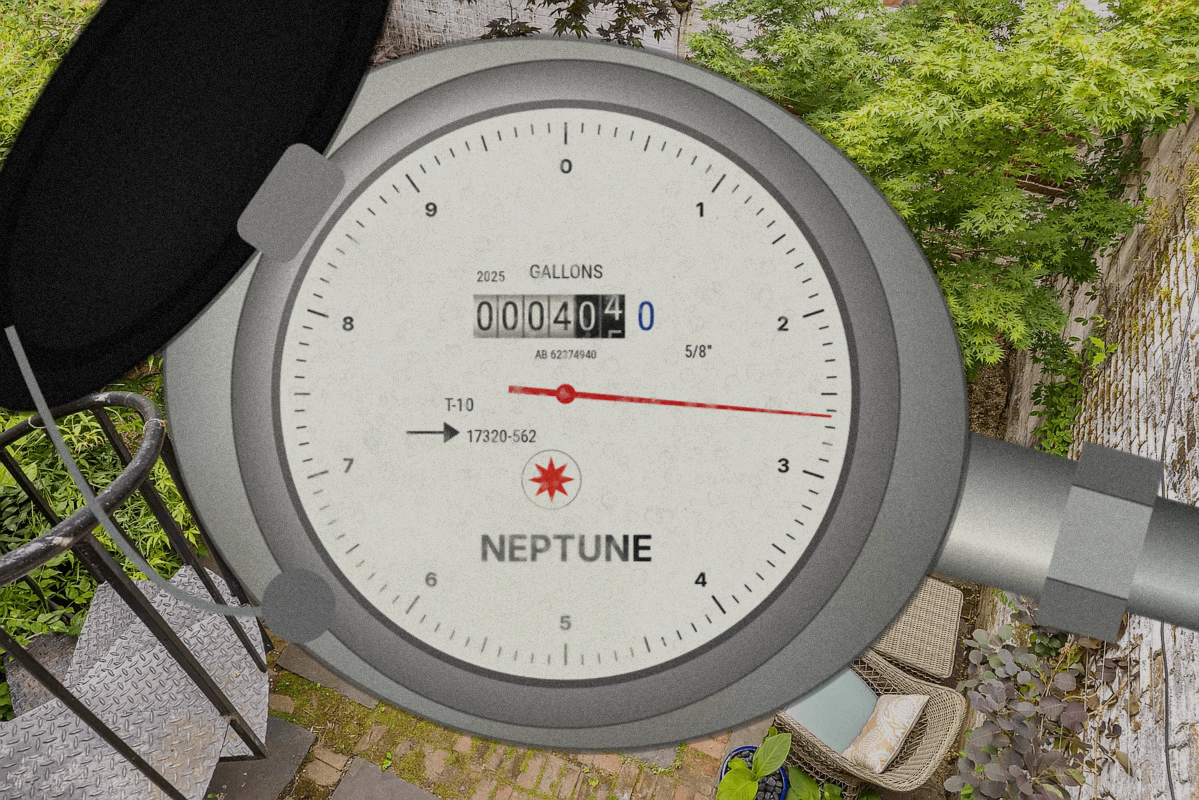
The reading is 4042.6 gal
